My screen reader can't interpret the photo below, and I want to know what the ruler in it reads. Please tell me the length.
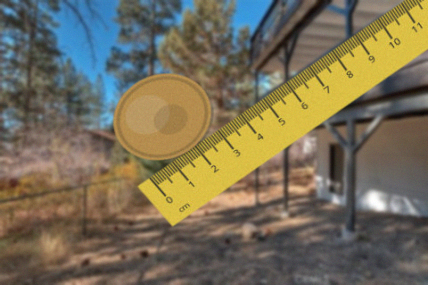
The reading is 3.5 cm
